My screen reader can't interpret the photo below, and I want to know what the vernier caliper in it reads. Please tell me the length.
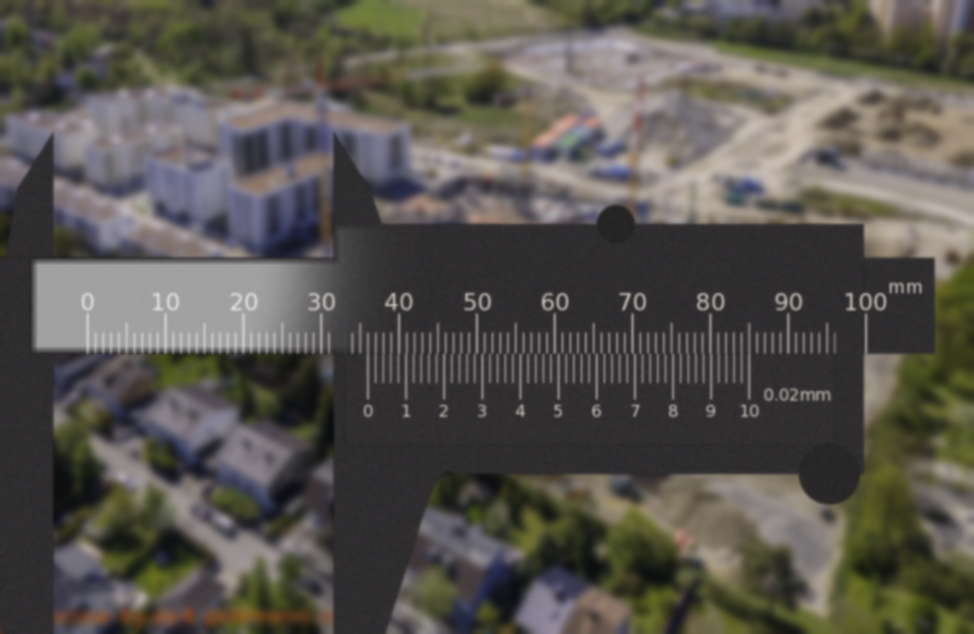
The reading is 36.0 mm
